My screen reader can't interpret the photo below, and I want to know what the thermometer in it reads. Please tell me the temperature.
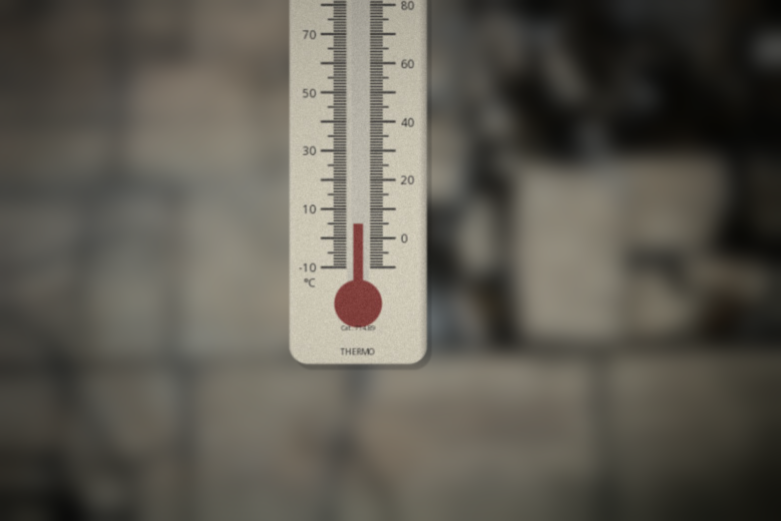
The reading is 5 °C
